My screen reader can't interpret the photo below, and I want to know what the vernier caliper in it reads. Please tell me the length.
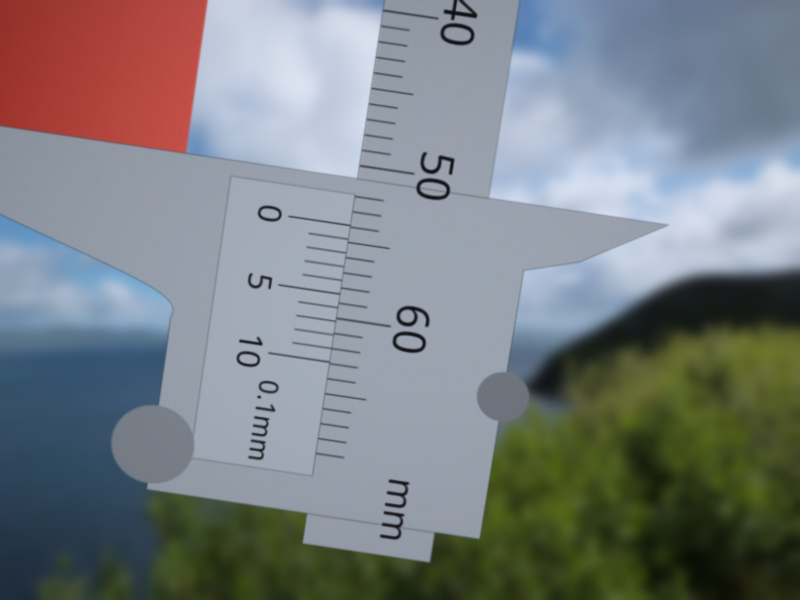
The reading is 53.9 mm
